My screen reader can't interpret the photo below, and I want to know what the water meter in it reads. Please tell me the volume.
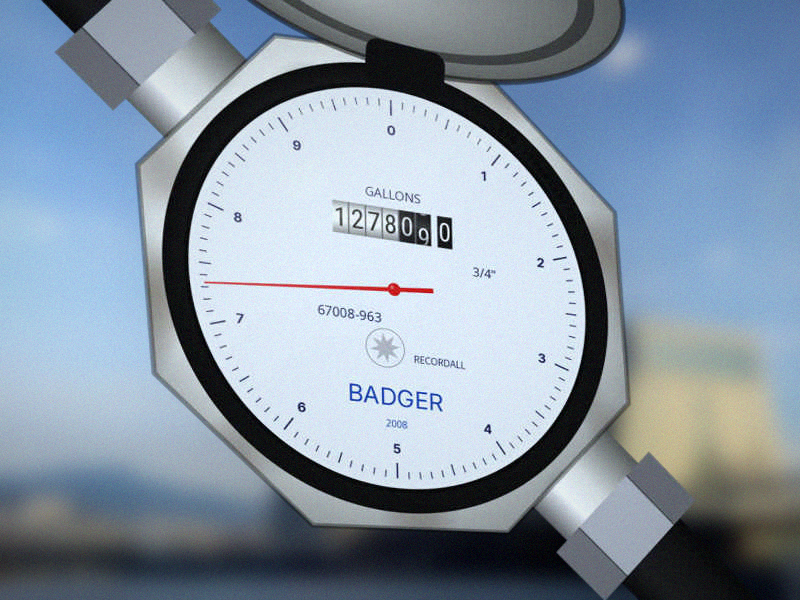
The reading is 1278087.3 gal
